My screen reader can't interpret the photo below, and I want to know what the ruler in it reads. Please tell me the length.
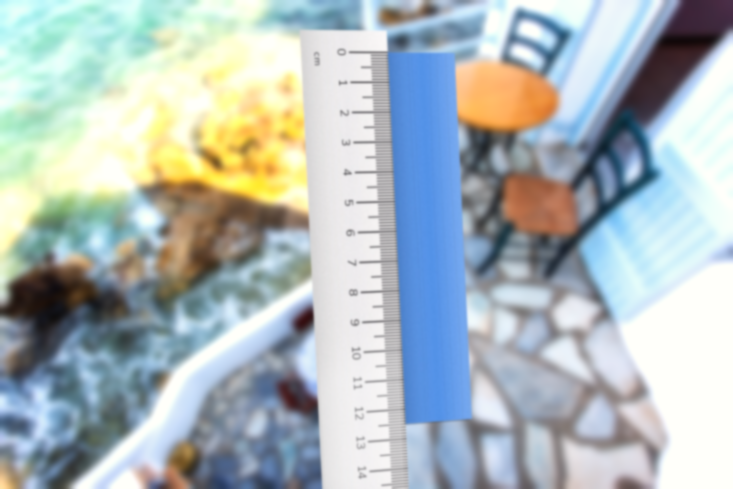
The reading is 12.5 cm
